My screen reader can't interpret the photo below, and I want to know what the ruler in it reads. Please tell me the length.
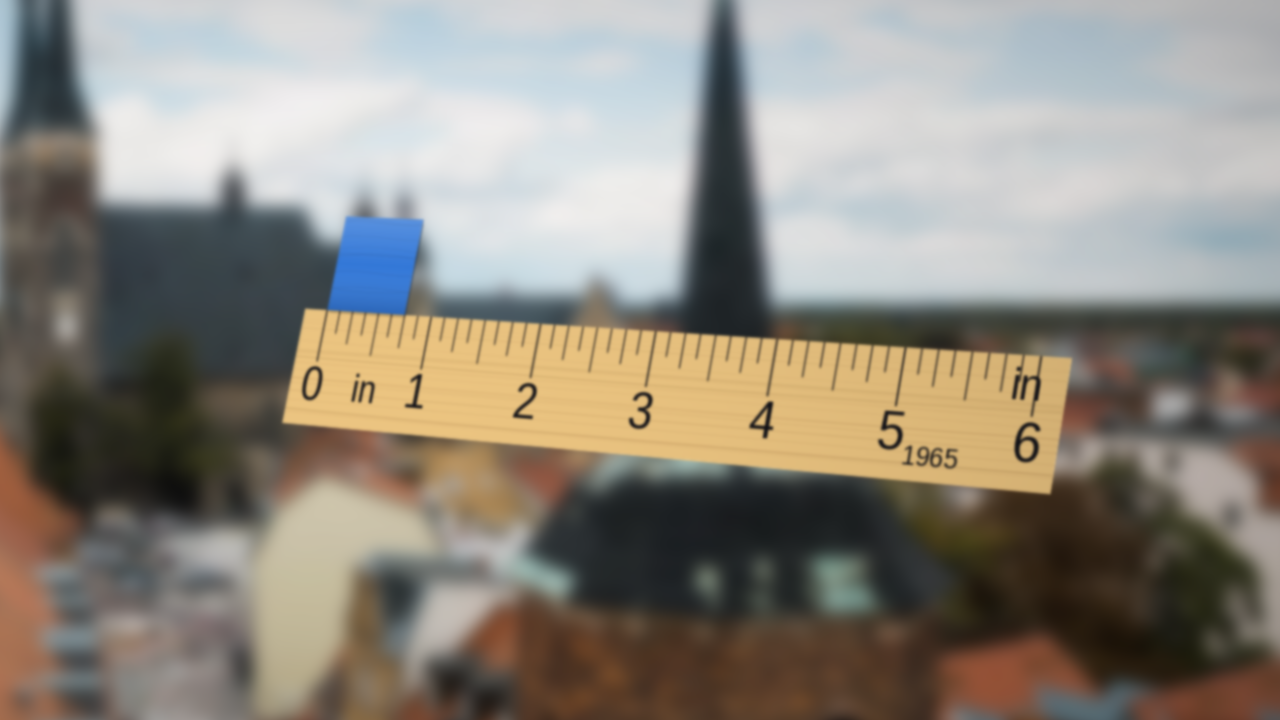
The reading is 0.75 in
